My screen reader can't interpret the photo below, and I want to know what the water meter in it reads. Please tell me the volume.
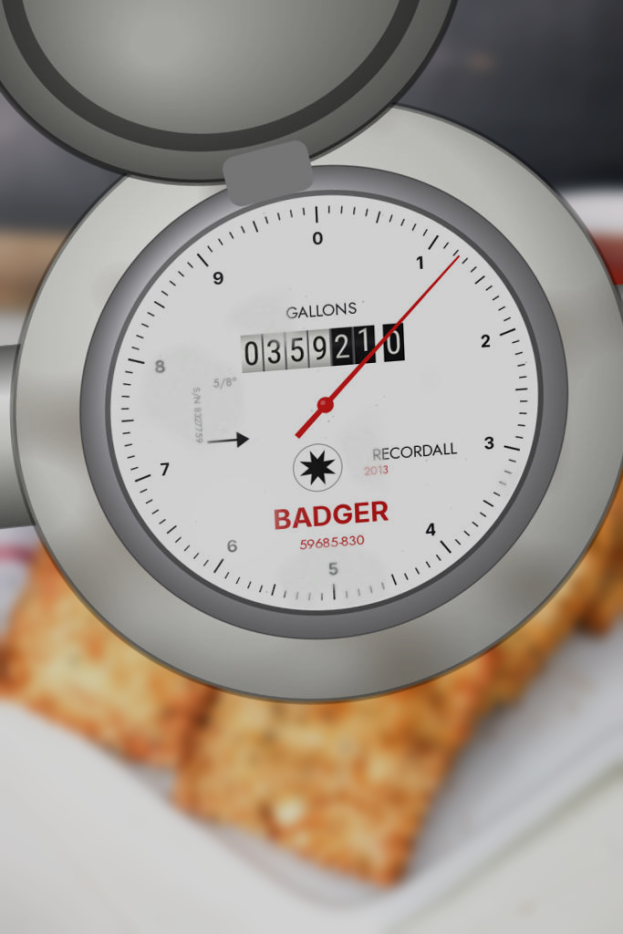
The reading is 359211.2 gal
